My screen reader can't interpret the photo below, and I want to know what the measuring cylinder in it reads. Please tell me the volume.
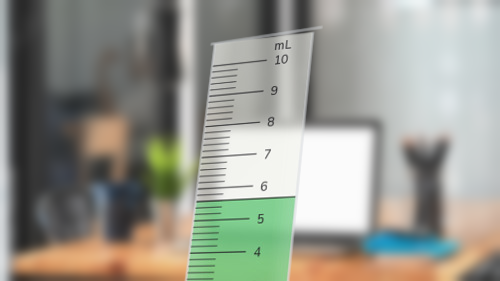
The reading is 5.6 mL
